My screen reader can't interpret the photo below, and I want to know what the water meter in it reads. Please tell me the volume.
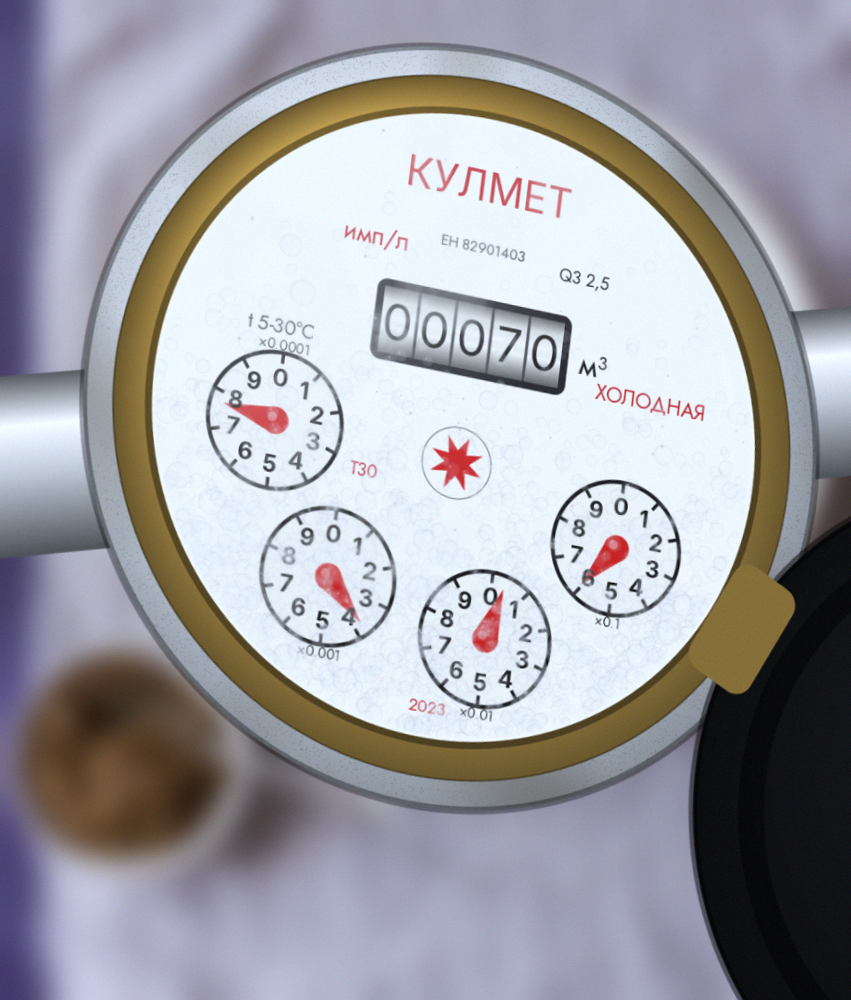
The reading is 70.6037 m³
